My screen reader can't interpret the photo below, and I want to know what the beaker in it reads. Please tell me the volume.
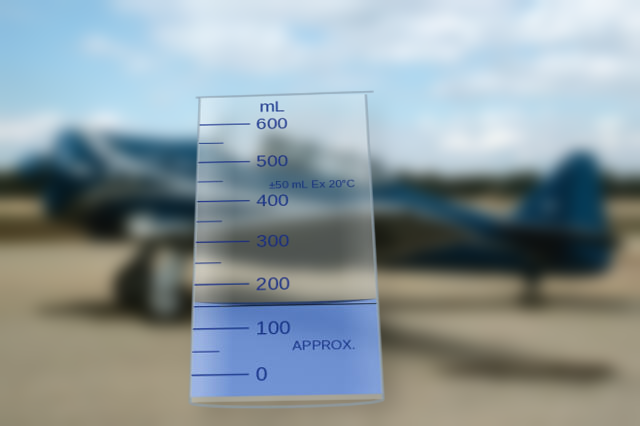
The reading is 150 mL
